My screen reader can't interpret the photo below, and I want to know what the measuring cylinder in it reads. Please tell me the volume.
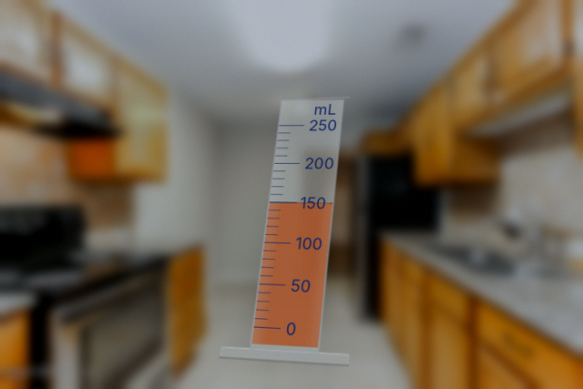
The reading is 150 mL
